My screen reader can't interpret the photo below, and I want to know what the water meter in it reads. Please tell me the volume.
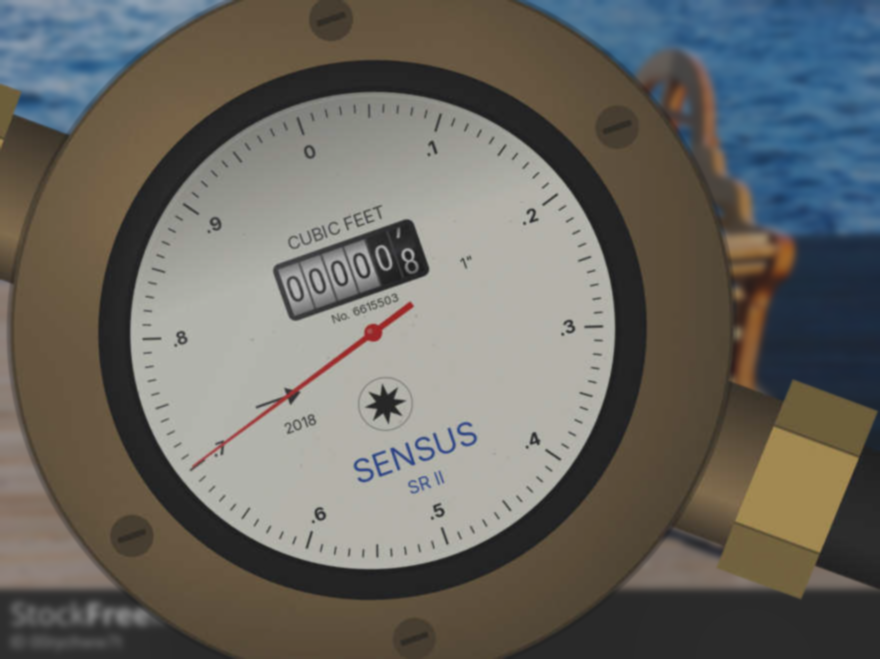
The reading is 7.70 ft³
